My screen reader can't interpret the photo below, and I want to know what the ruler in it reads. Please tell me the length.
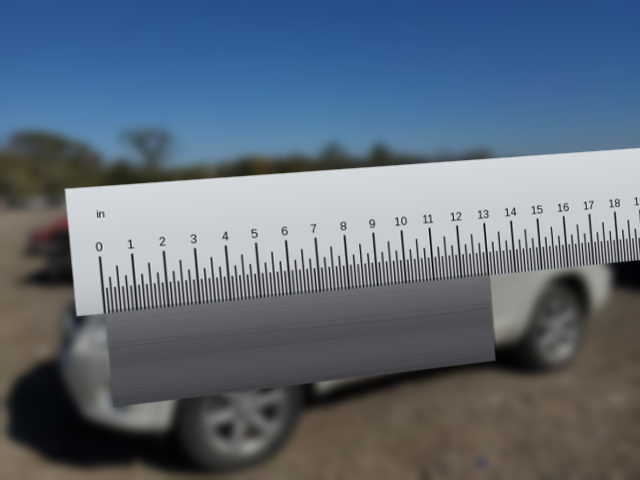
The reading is 13 in
